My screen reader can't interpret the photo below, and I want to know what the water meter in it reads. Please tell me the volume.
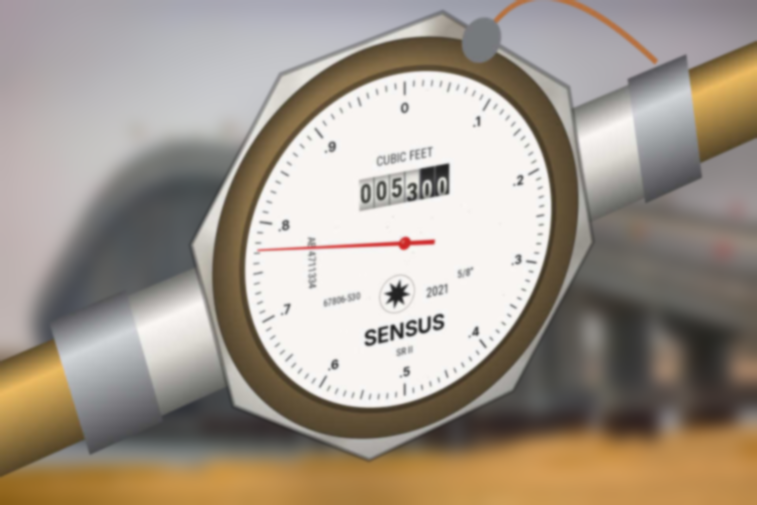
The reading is 5299.77 ft³
